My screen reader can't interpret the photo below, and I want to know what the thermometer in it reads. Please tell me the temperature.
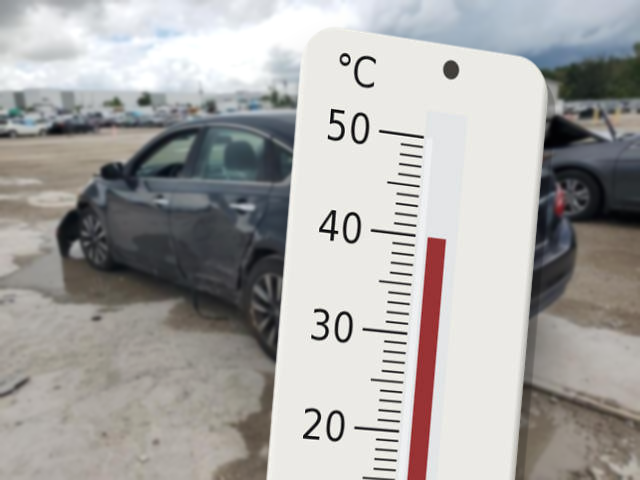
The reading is 40 °C
